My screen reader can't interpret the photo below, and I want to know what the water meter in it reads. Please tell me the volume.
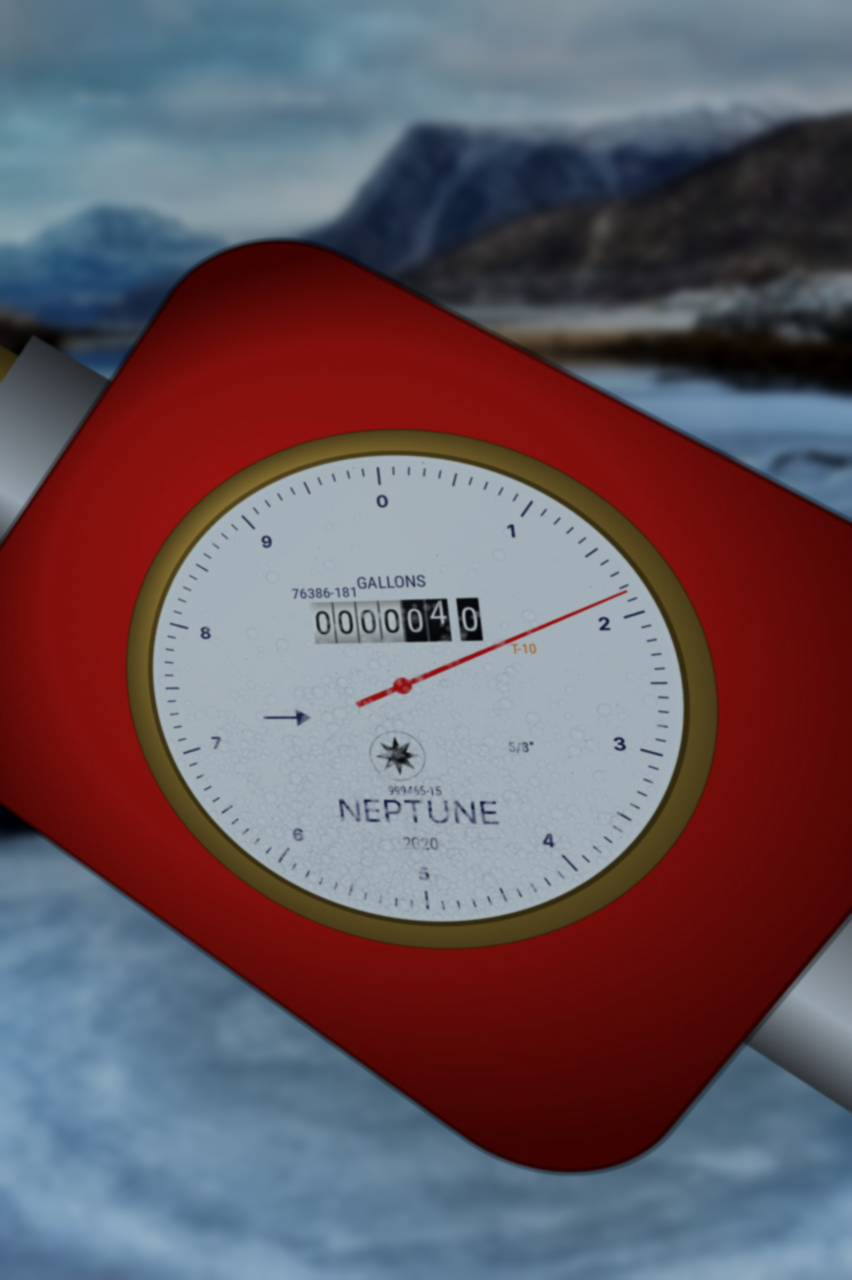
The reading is 41.8 gal
